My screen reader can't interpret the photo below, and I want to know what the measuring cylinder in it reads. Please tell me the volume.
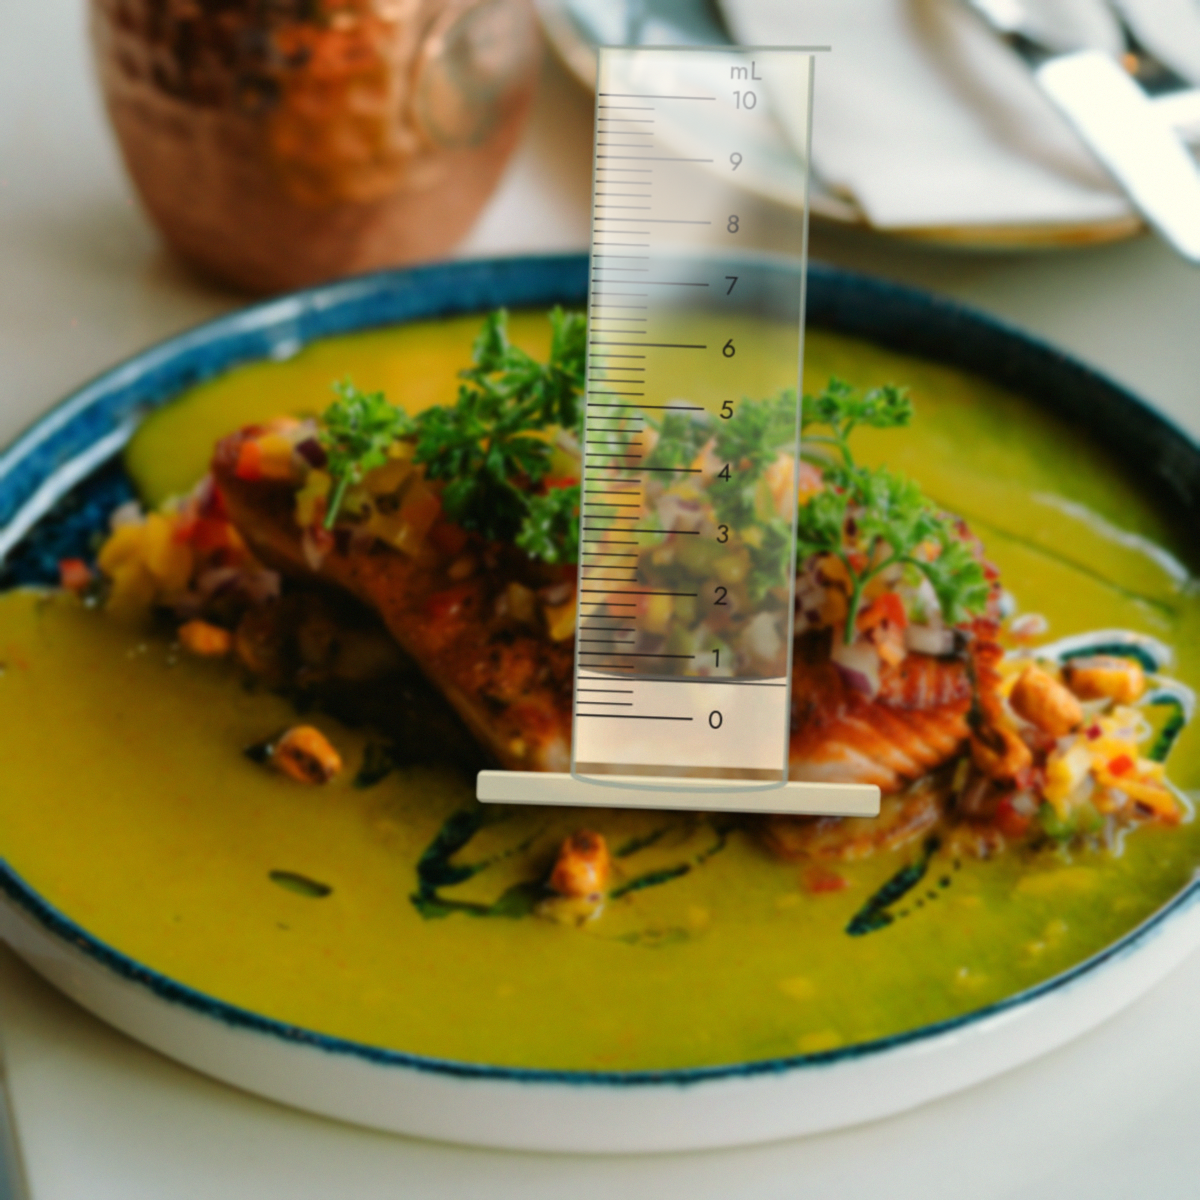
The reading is 0.6 mL
